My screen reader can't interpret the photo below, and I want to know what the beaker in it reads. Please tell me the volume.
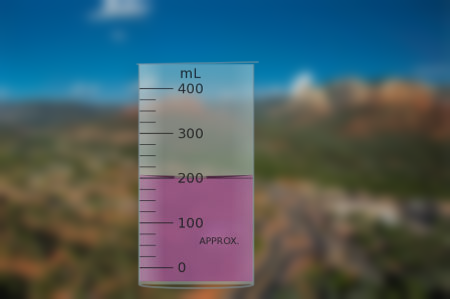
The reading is 200 mL
